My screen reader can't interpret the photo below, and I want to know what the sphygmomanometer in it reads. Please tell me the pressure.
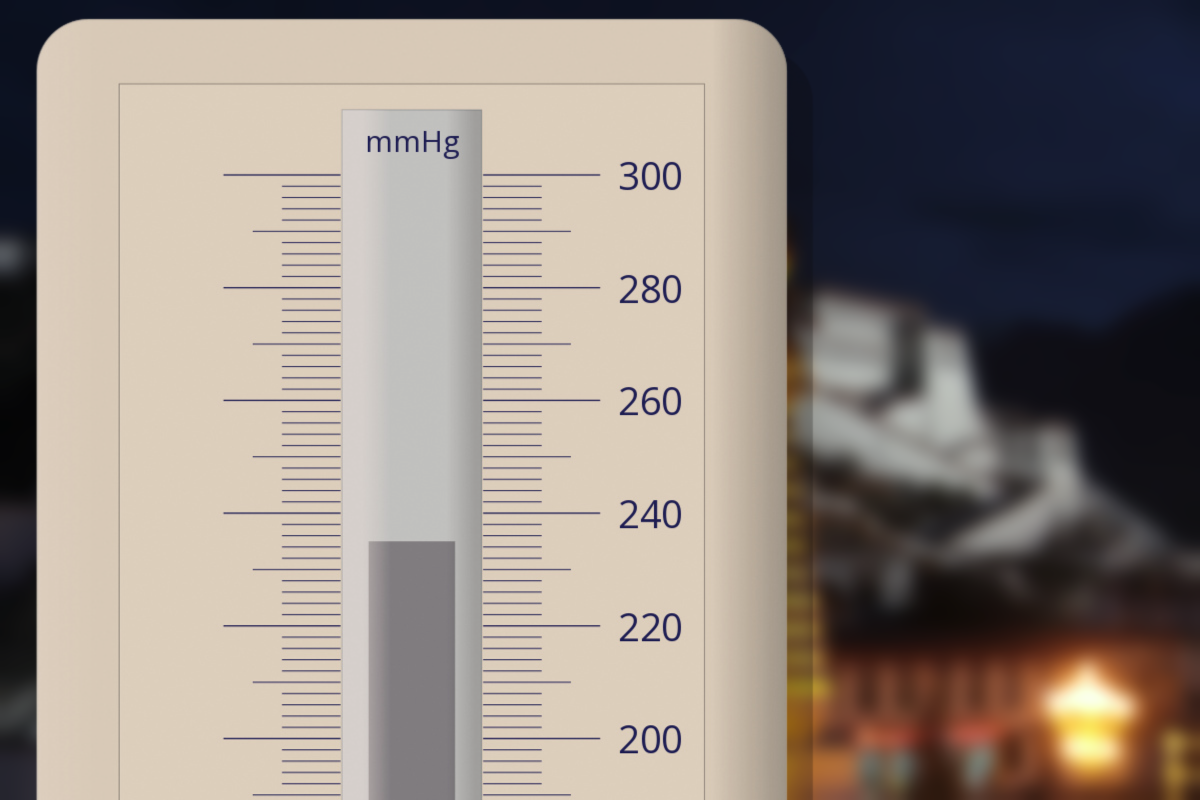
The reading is 235 mmHg
